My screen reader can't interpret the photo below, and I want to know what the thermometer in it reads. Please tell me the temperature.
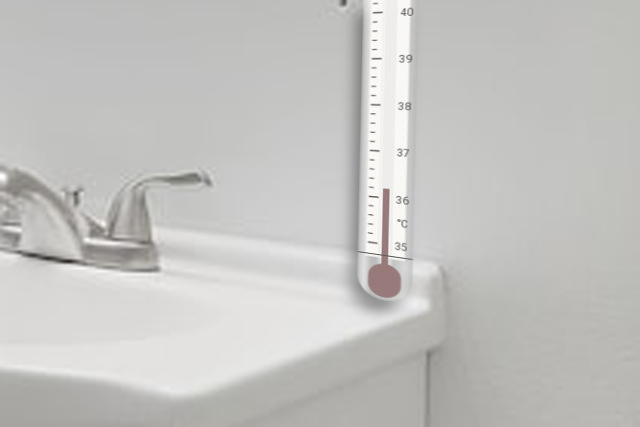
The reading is 36.2 °C
